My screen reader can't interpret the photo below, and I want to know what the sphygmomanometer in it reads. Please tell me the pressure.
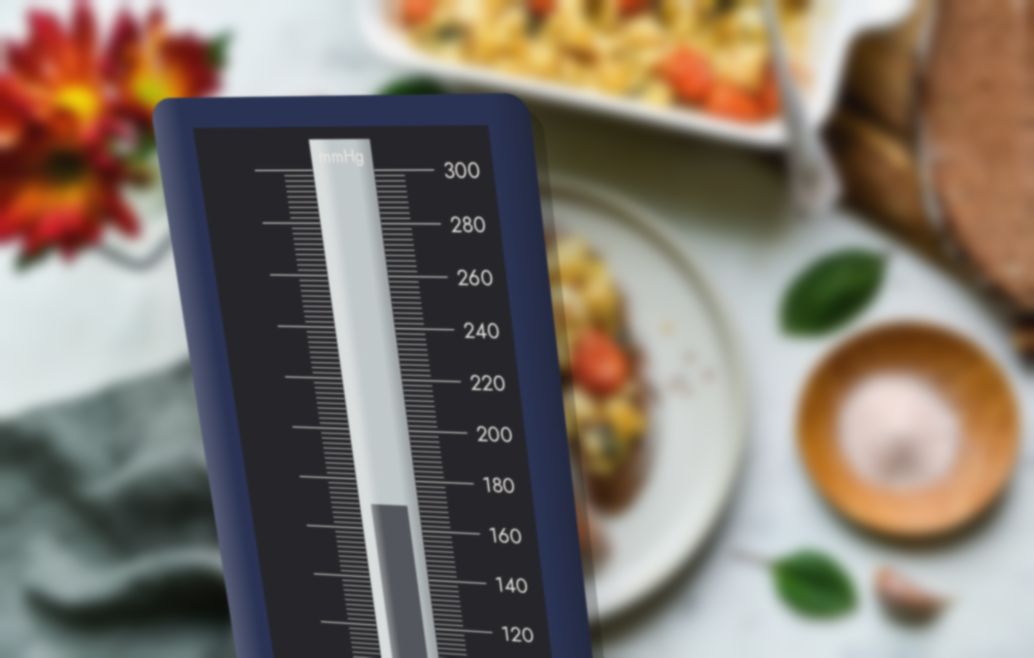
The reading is 170 mmHg
